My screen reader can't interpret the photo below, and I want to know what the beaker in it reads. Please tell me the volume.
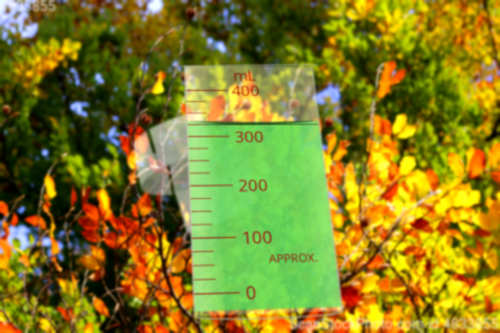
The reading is 325 mL
